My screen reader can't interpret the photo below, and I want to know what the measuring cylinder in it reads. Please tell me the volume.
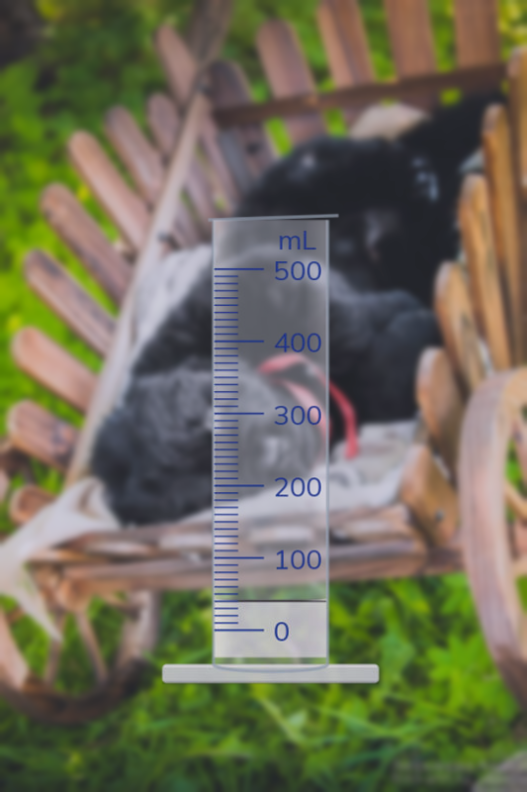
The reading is 40 mL
